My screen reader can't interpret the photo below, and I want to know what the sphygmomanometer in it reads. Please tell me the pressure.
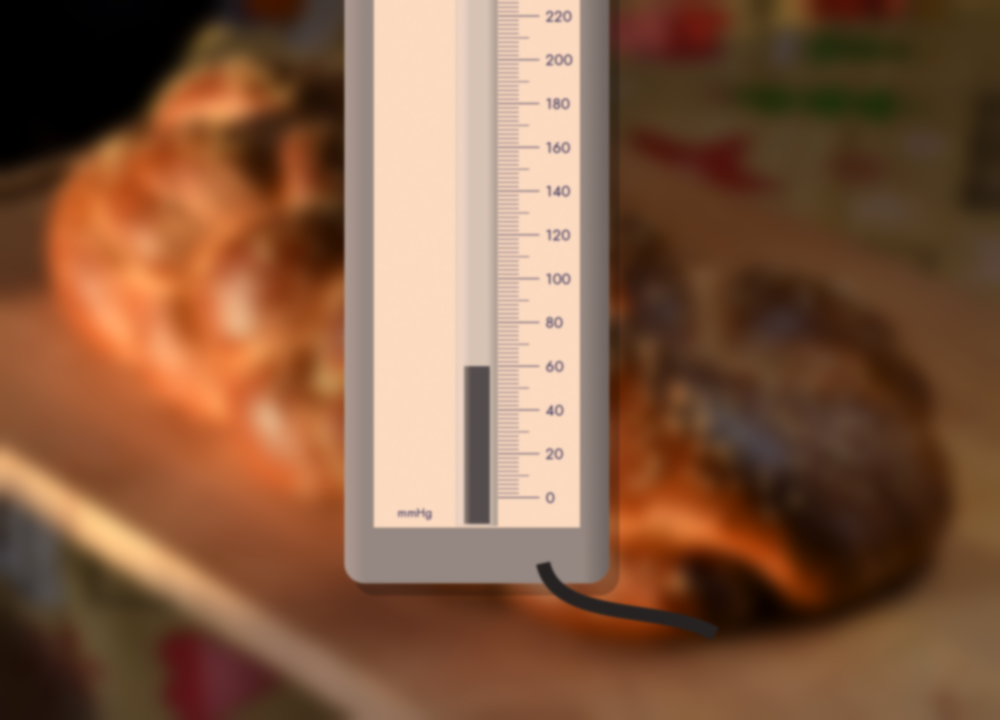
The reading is 60 mmHg
